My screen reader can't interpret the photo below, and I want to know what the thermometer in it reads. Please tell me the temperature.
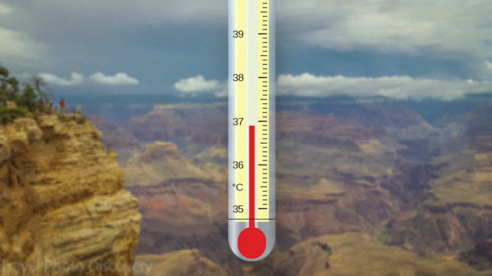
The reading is 36.9 °C
